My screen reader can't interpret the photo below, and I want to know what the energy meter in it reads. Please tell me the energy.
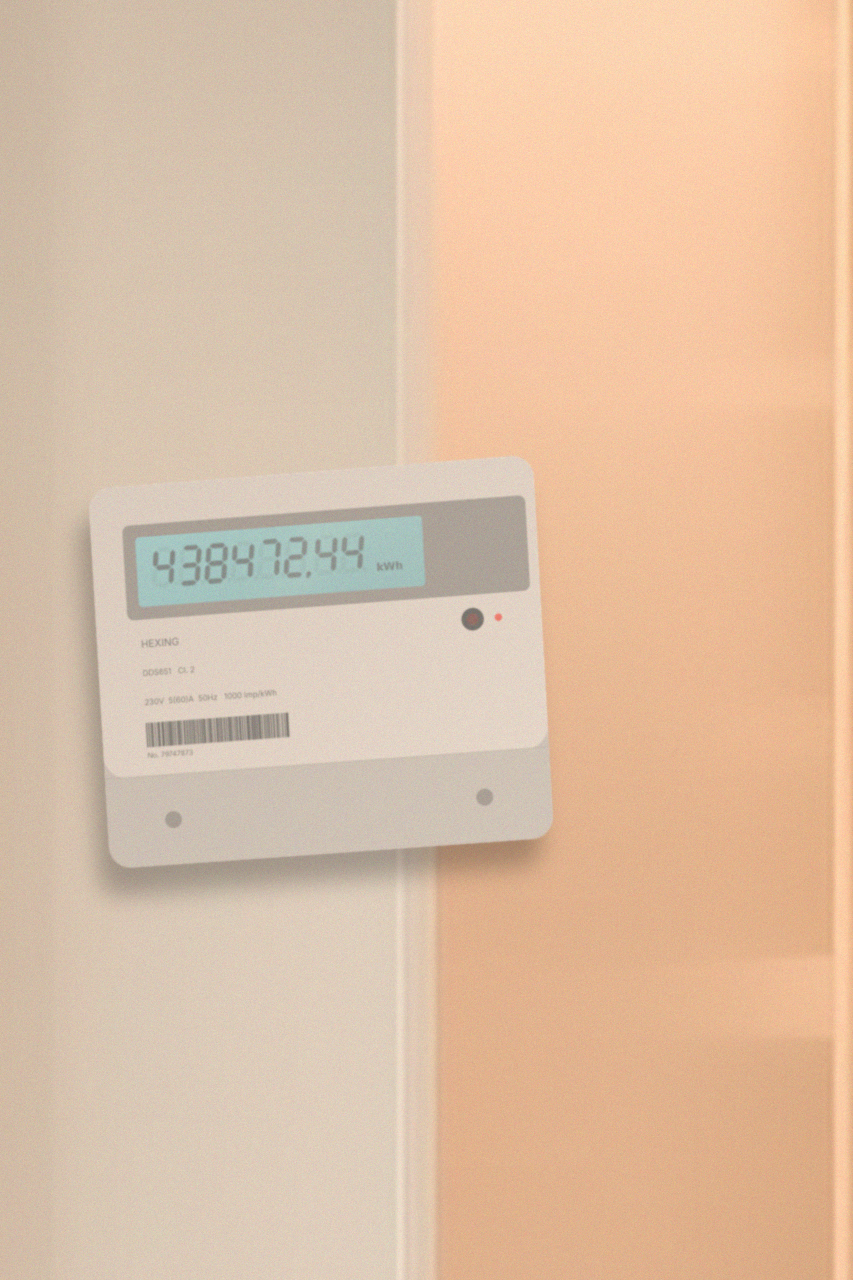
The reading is 438472.44 kWh
